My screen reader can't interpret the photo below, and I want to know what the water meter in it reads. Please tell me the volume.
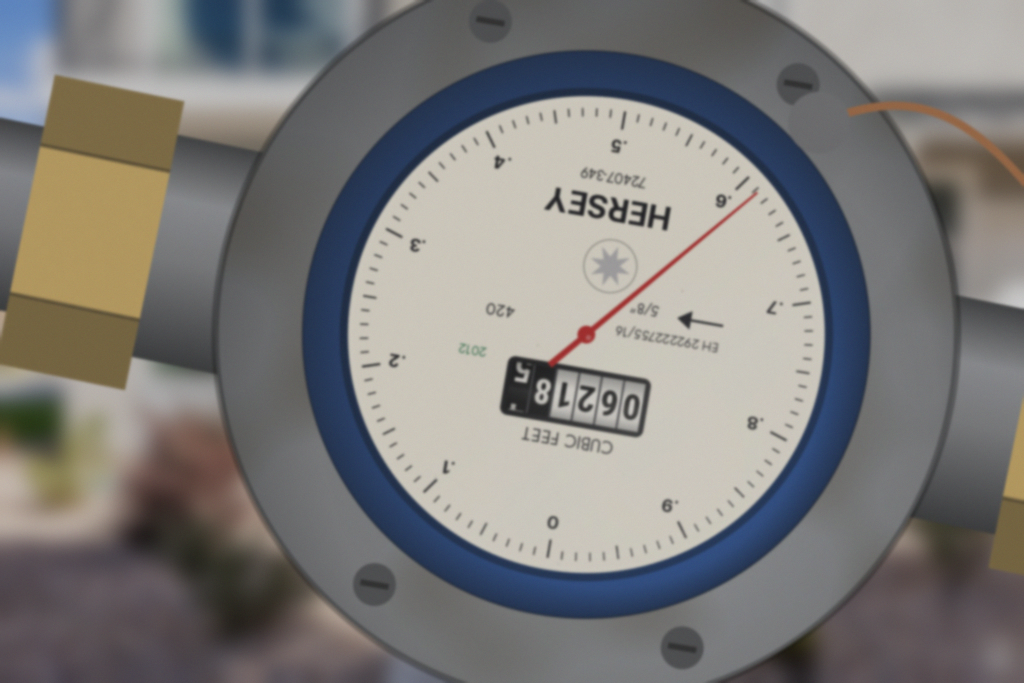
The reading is 62184.61 ft³
